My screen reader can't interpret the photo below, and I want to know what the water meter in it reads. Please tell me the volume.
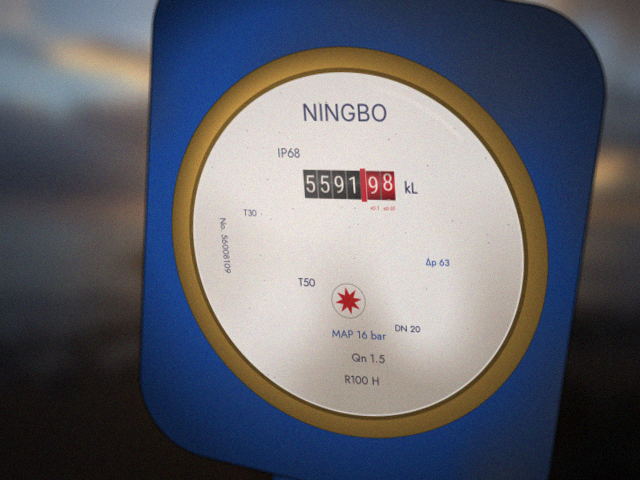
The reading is 5591.98 kL
